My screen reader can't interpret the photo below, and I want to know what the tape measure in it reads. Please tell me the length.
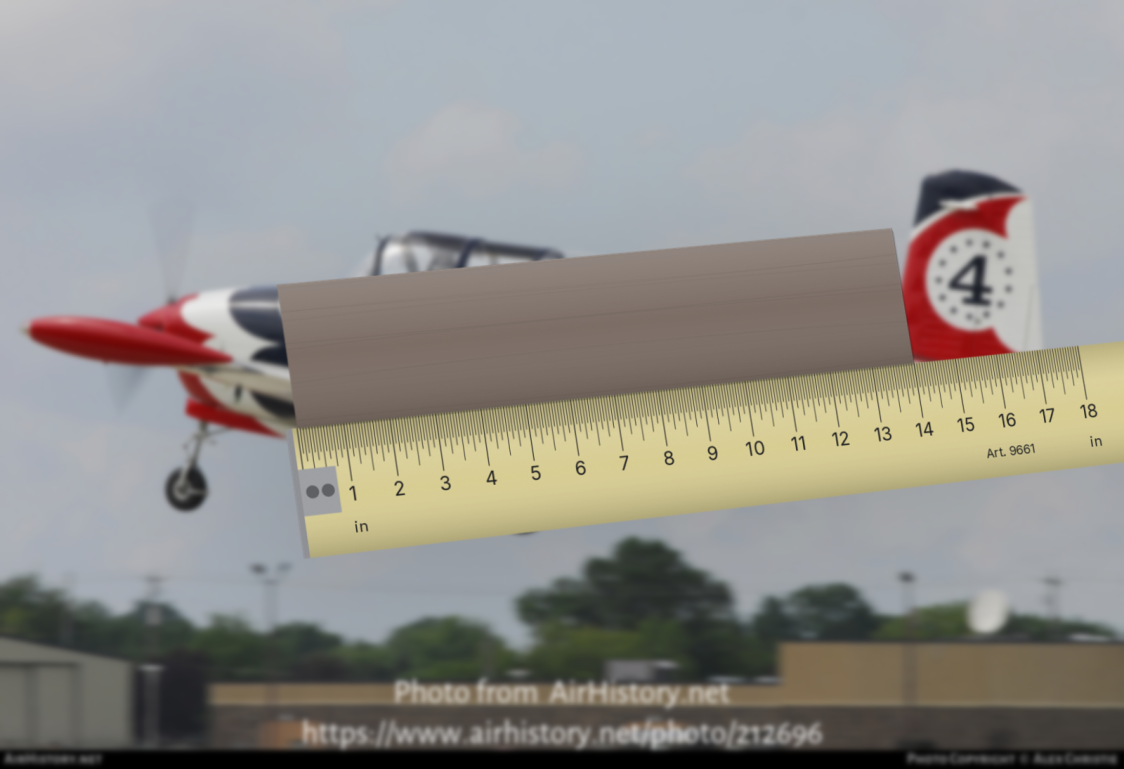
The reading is 14 in
